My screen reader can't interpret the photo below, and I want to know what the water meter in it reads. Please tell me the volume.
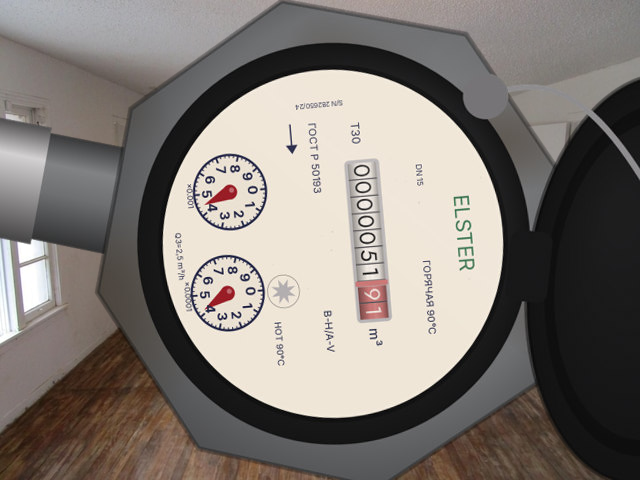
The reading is 51.9144 m³
